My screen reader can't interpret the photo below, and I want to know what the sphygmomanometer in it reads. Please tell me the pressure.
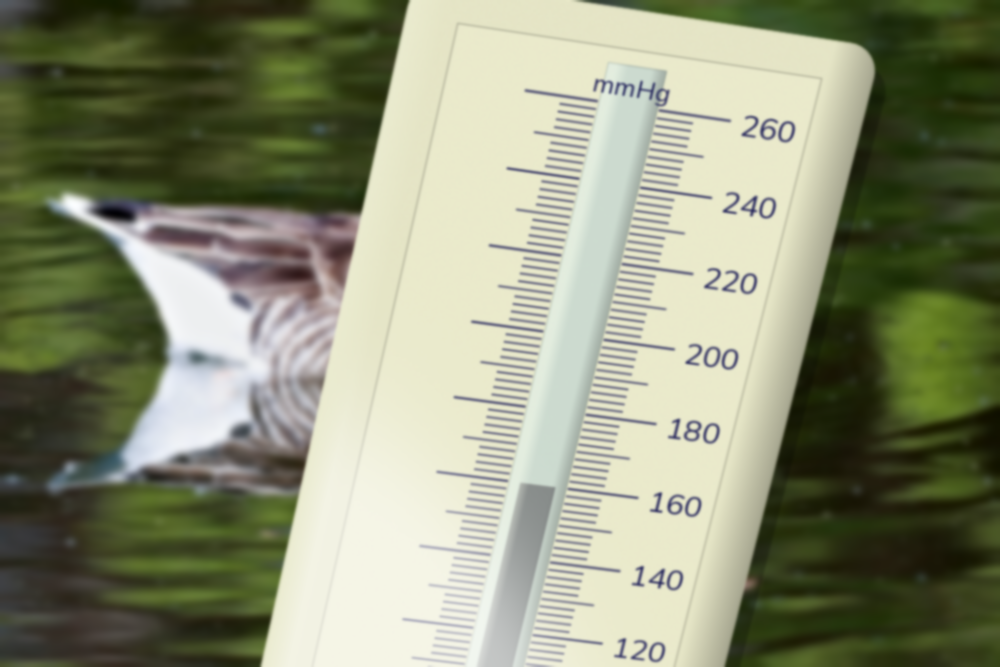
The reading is 160 mmHg
